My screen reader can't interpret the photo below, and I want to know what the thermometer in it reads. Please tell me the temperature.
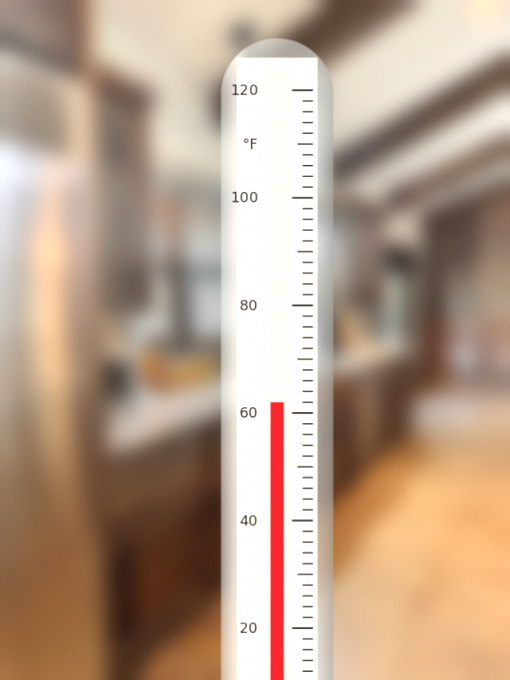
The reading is 62 °F
